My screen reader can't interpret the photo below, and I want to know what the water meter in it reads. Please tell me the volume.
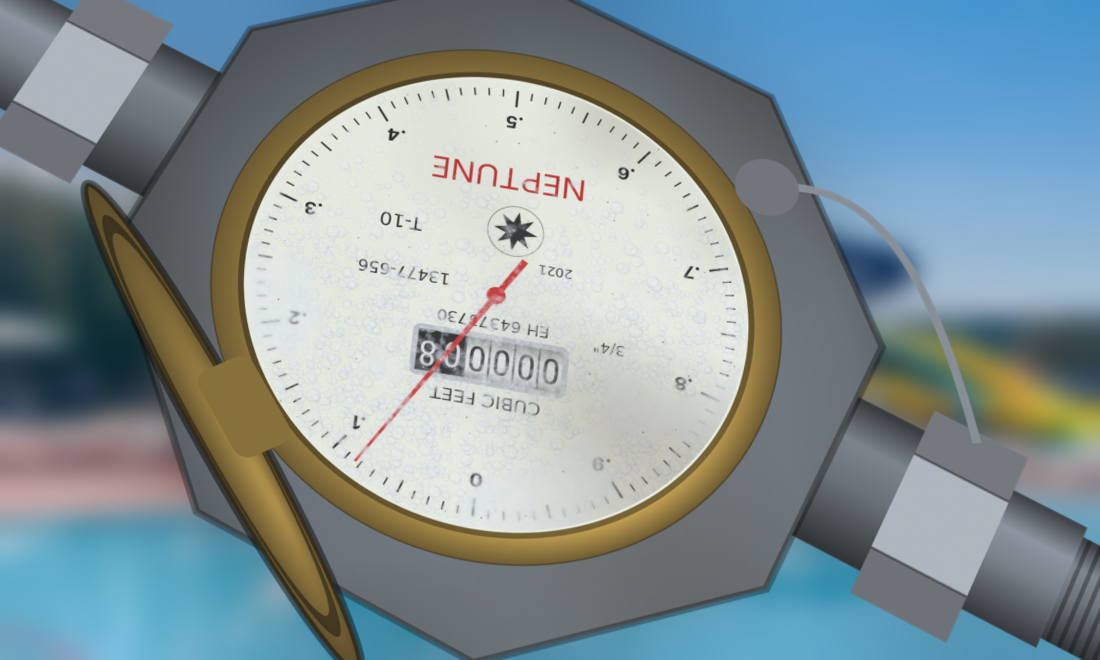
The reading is 8.08 ft³
